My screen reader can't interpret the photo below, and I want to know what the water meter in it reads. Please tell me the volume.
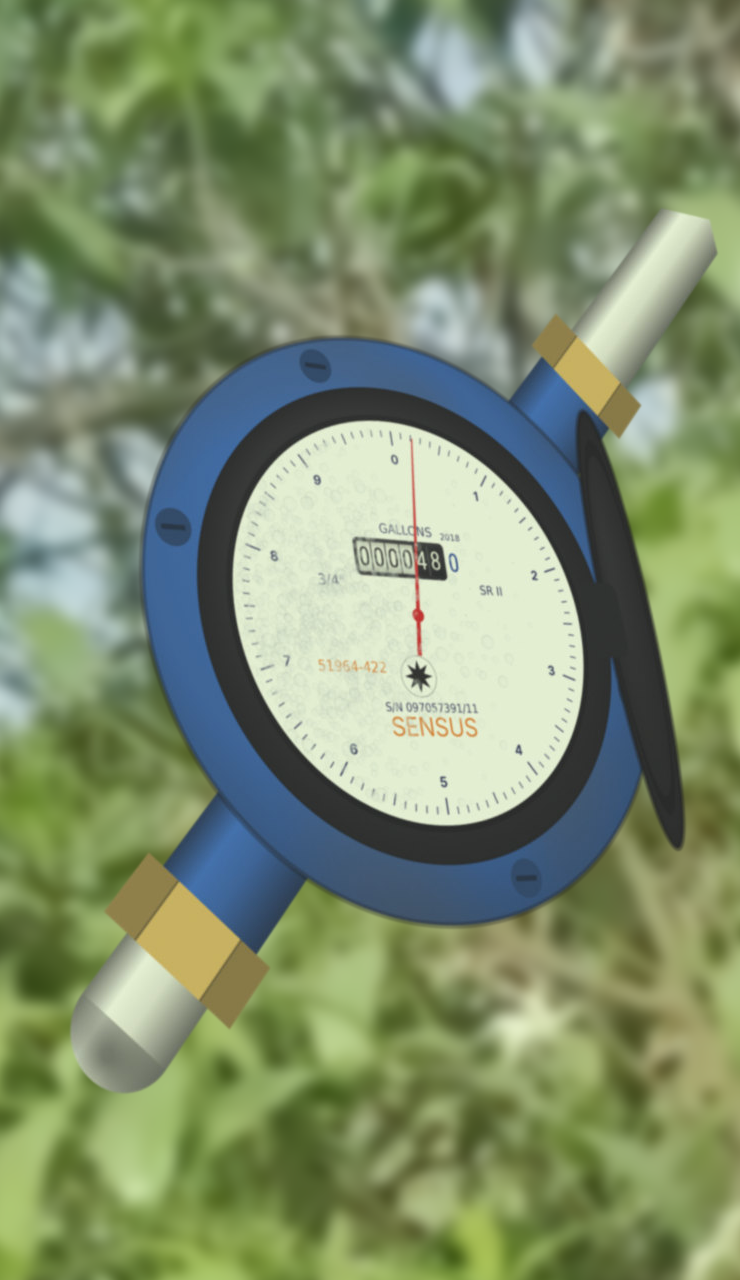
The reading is 480.2 gal
